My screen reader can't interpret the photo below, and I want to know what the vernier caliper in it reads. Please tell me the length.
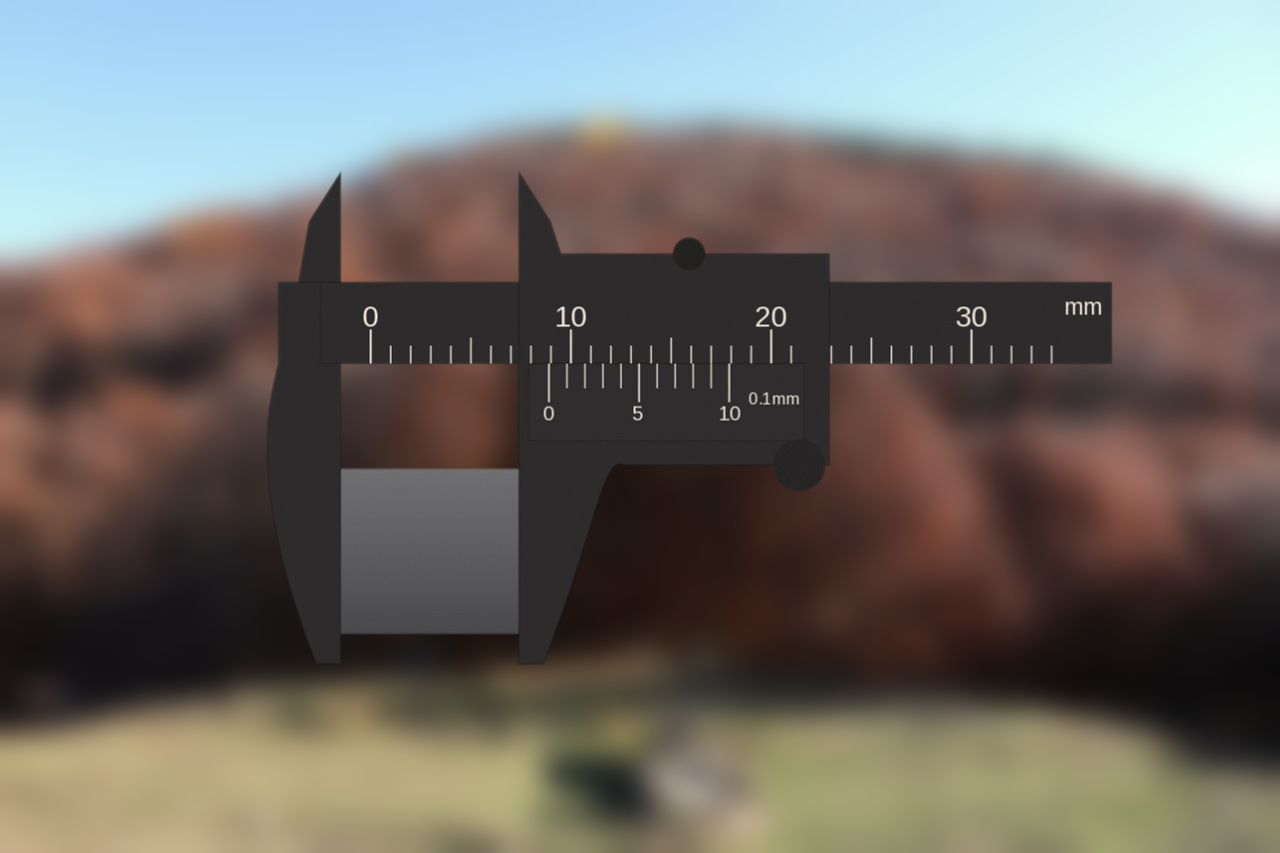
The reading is 8.9 mm
